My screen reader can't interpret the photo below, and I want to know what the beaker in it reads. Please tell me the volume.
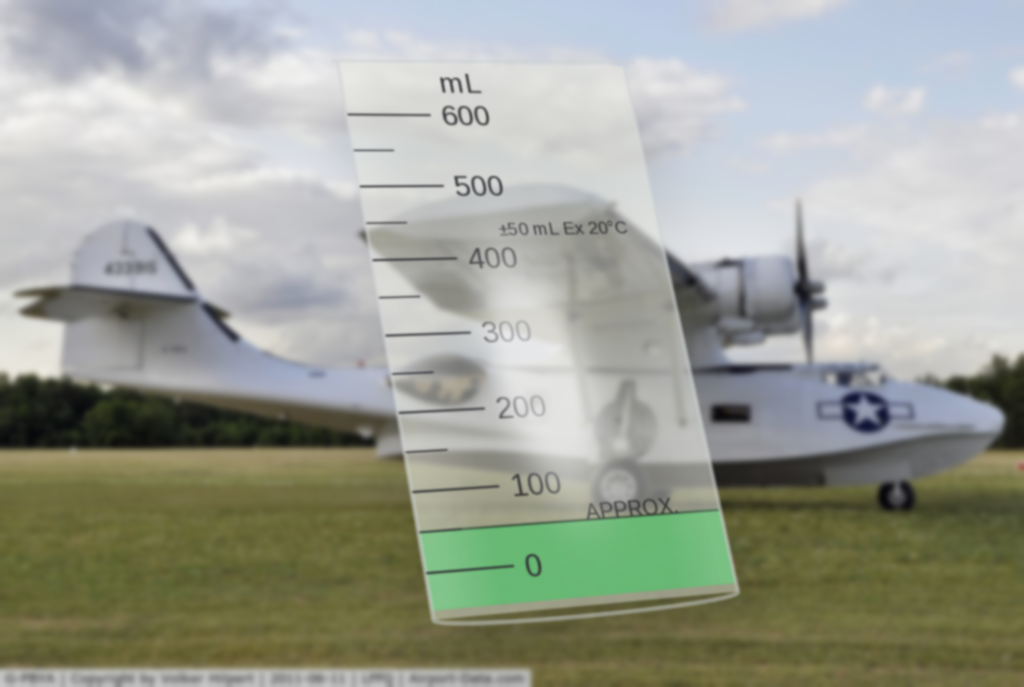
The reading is 50 mL
